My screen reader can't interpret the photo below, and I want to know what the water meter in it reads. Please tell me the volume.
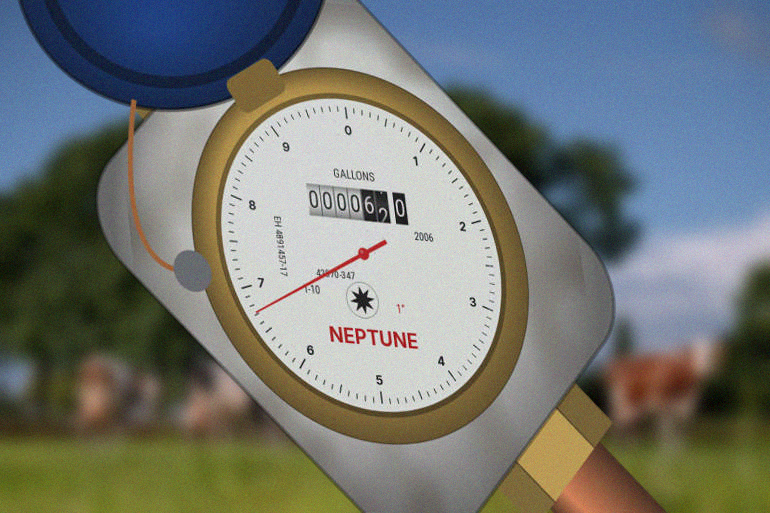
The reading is 616.7 gal
